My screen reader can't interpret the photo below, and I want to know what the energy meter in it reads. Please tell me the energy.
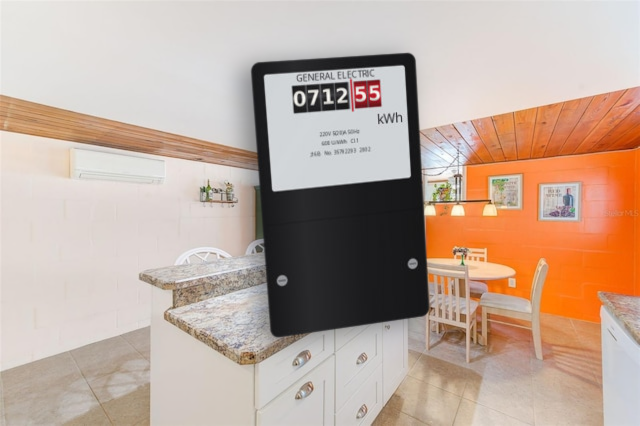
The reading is 712.55 kWh
